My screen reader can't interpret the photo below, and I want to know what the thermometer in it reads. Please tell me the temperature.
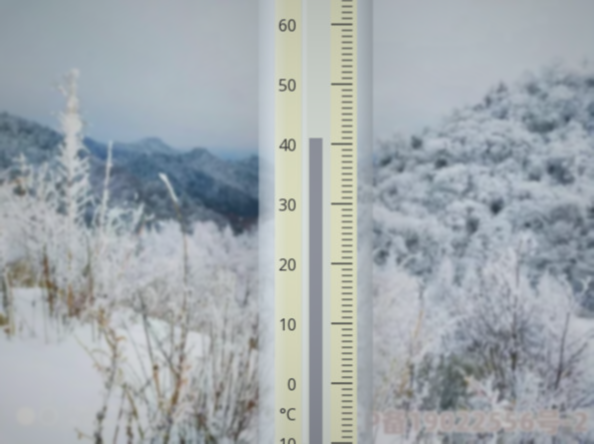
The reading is 41 °C
